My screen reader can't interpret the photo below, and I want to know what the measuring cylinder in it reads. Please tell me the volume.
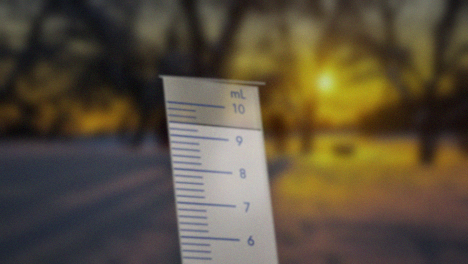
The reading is 9.4 mL
